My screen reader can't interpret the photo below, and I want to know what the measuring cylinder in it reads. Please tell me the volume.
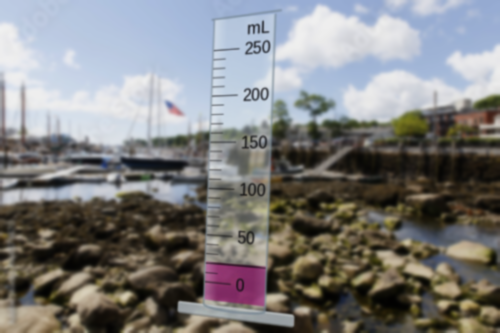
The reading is 20 mL
